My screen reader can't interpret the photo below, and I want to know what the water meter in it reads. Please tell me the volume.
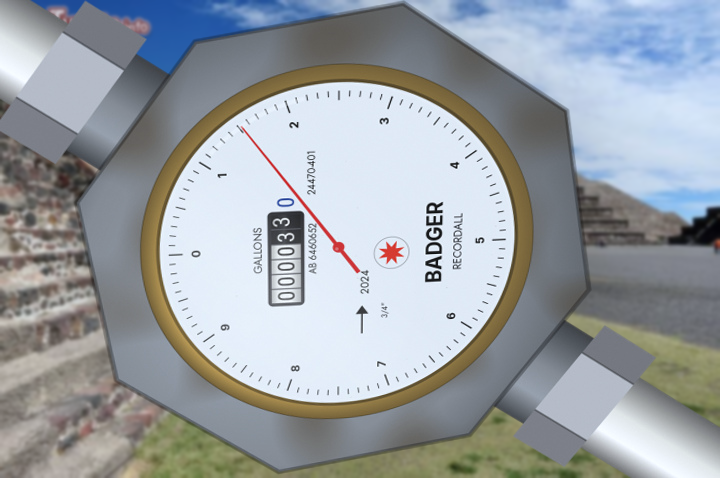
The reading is 331.5 gal
